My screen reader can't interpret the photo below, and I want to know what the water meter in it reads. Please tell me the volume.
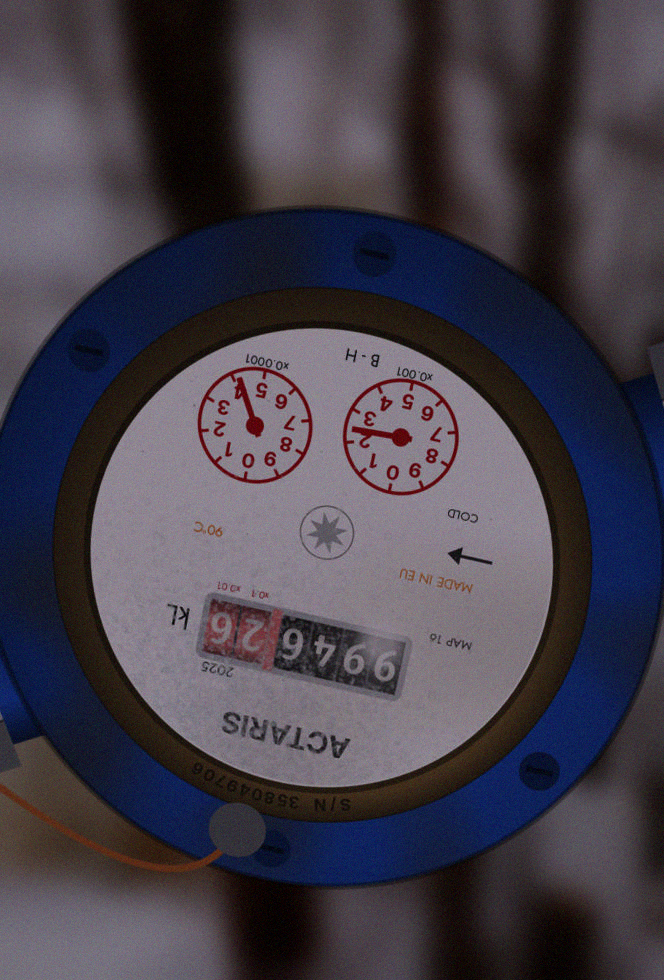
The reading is 9946.2624 kL
